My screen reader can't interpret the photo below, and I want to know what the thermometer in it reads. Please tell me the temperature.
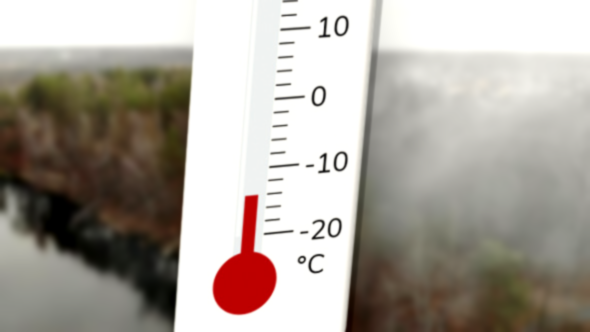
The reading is -14 °C
